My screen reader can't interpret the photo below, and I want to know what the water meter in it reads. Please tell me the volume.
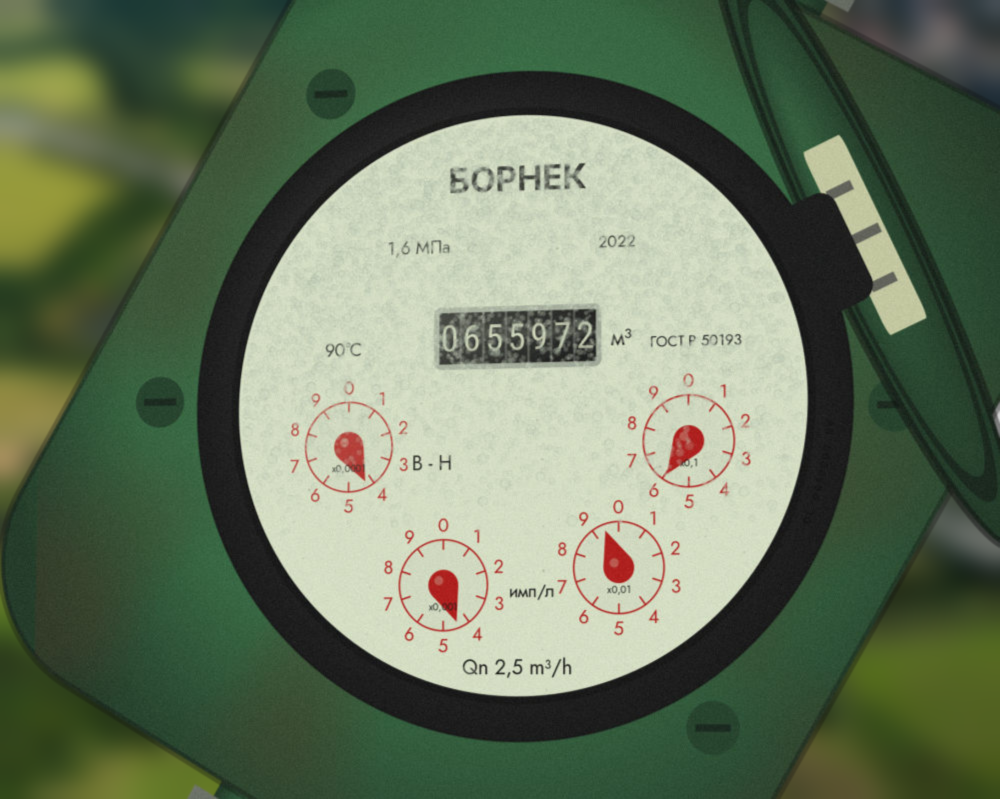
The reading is 655972.5944 m³
